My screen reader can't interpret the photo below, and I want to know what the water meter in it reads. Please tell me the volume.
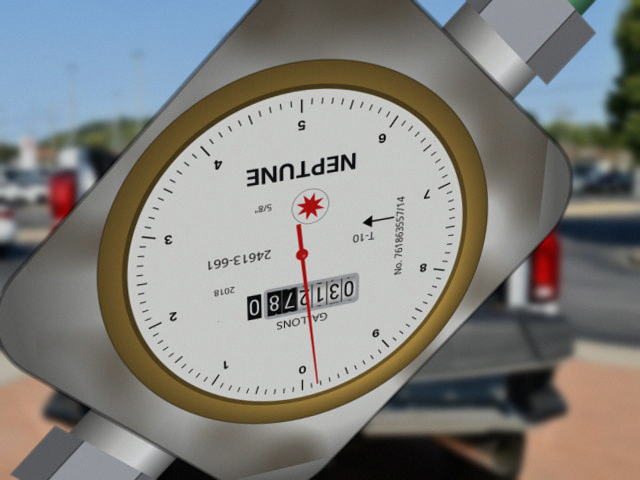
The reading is 312779.8 gal
